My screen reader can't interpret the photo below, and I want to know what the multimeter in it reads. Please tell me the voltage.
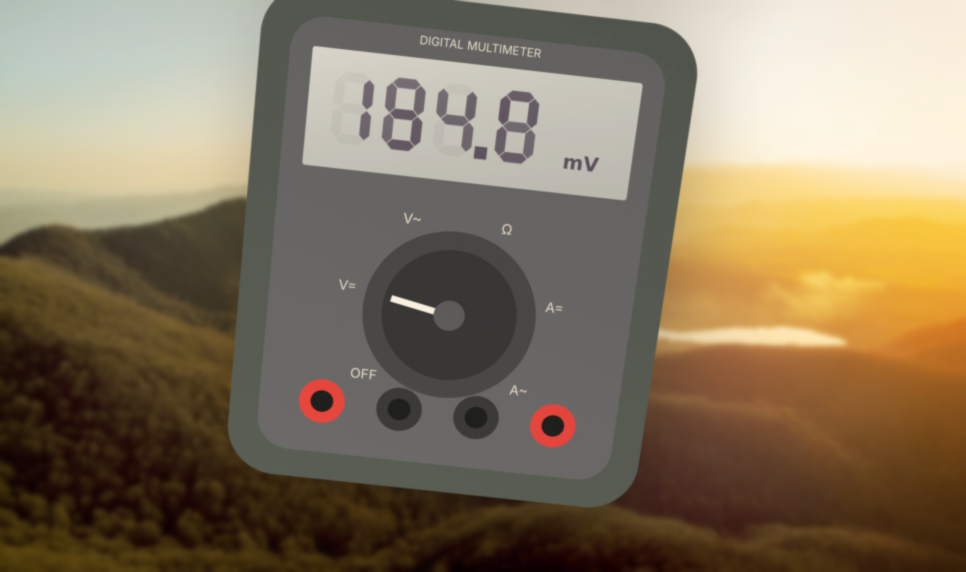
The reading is 184.8 mV
